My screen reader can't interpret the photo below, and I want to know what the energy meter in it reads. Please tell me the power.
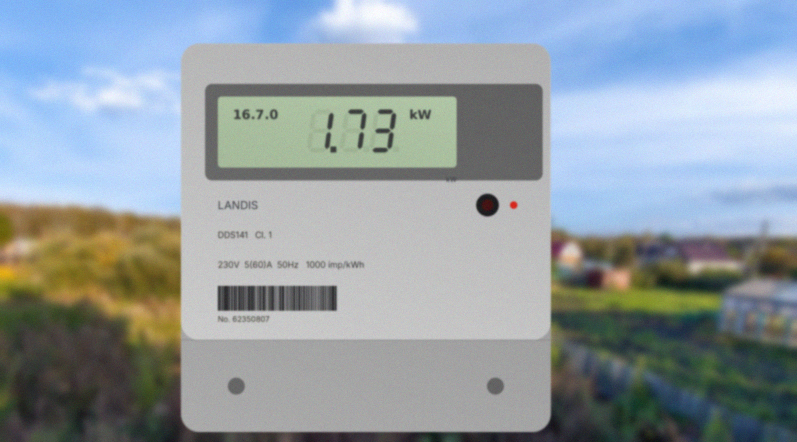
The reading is 1.73 kW
